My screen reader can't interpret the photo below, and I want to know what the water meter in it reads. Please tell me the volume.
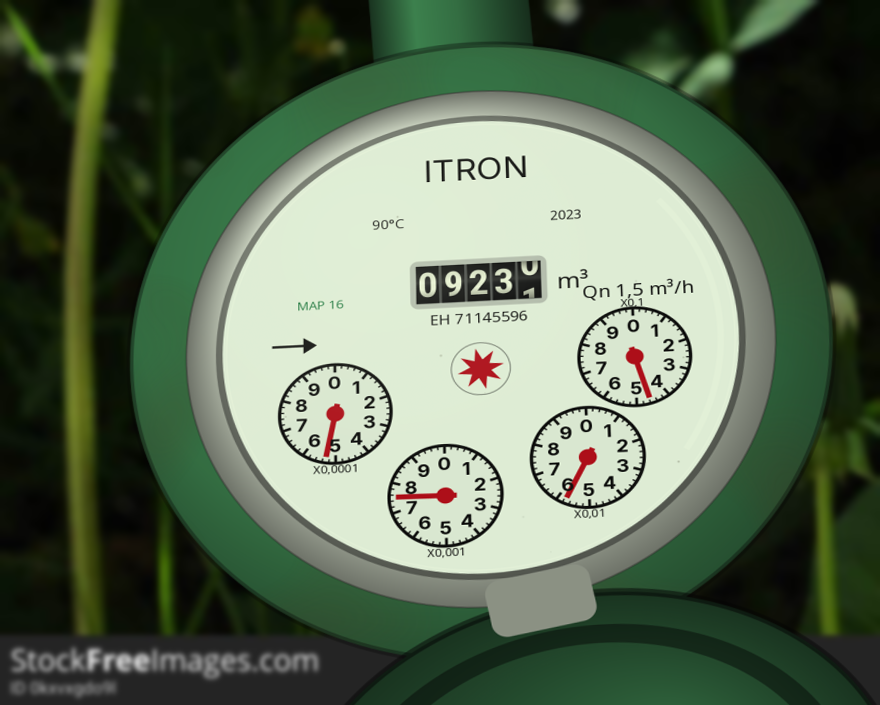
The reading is 9230.4575 m³
